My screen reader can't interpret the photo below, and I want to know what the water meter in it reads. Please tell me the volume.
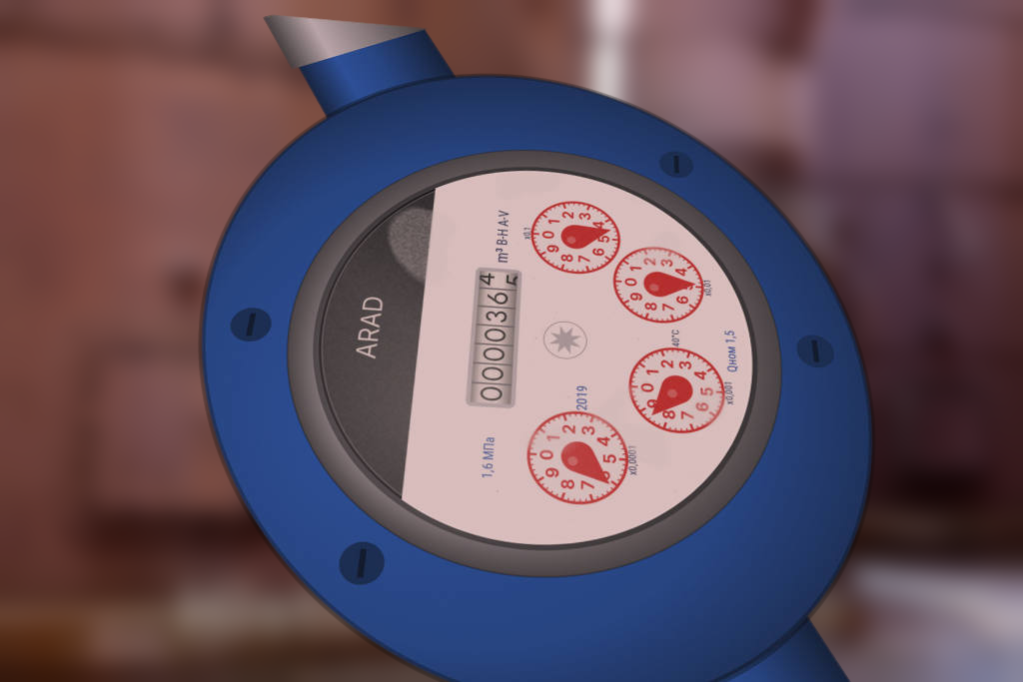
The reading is 364.4486 m³
